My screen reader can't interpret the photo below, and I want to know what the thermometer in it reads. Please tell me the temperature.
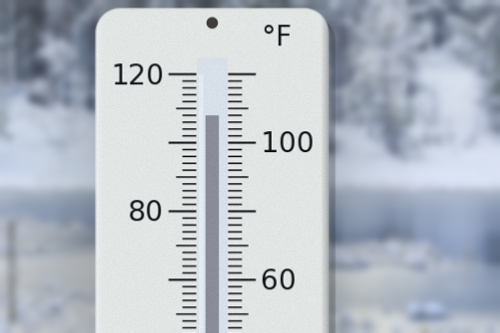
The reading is 108 °F
